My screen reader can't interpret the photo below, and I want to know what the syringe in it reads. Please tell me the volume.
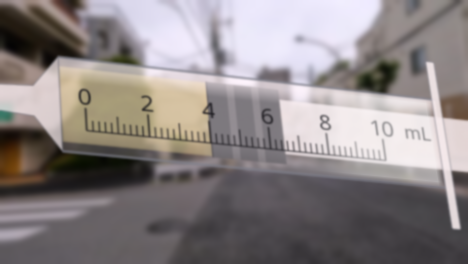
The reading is 4 mL
